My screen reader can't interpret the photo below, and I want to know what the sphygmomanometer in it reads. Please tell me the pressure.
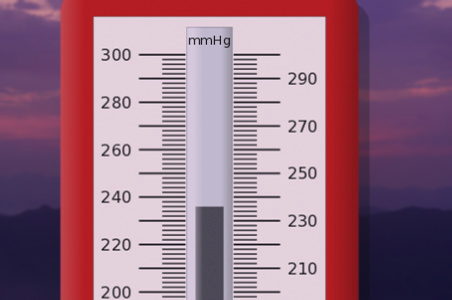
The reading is 236 mmHg
